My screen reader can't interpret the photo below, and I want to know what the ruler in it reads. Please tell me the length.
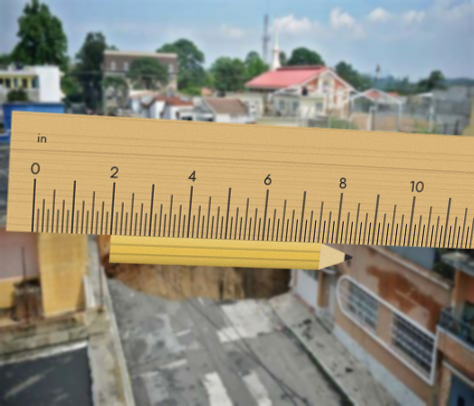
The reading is 6.5 in
